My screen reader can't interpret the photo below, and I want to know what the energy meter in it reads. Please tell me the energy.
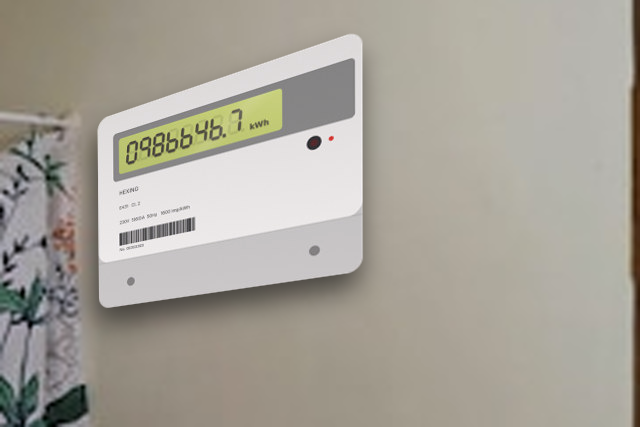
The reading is 986646.7 kWh
